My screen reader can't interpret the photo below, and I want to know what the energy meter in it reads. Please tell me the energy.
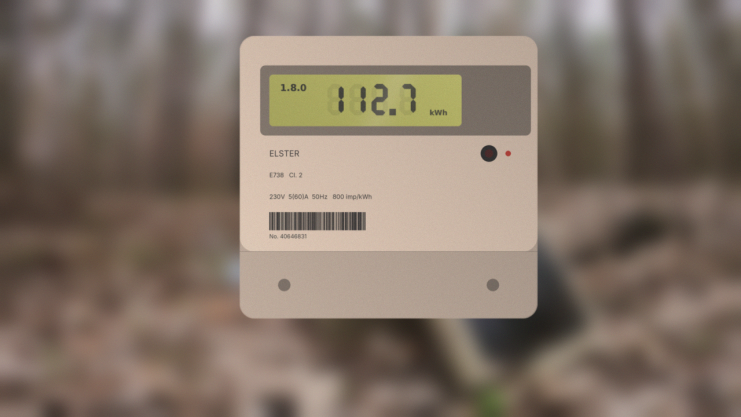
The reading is 112.7 kWh
